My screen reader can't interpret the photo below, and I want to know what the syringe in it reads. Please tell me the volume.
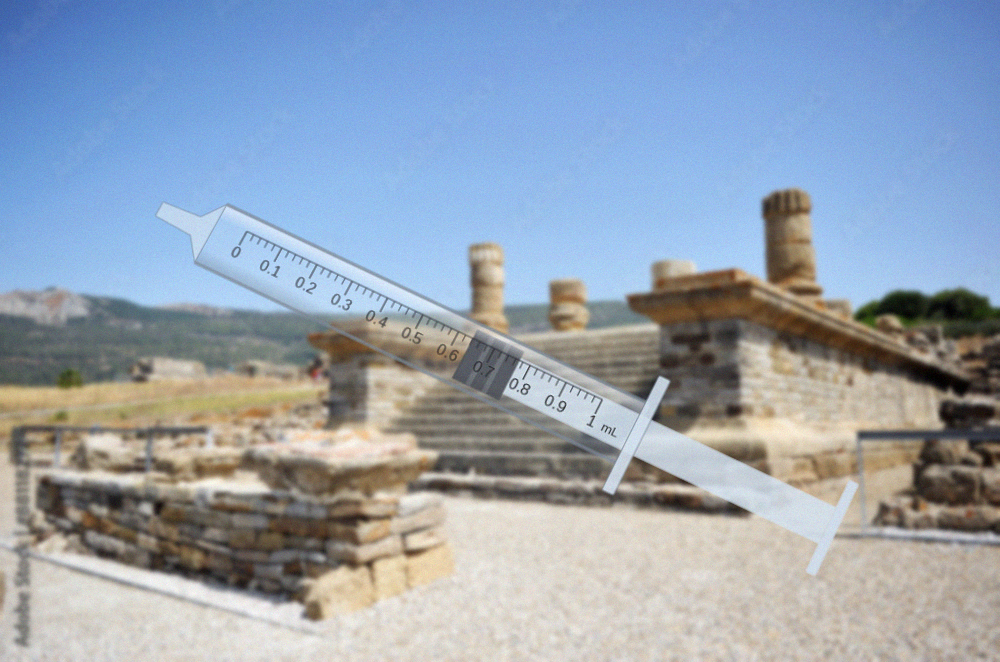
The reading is 0.64 mL
